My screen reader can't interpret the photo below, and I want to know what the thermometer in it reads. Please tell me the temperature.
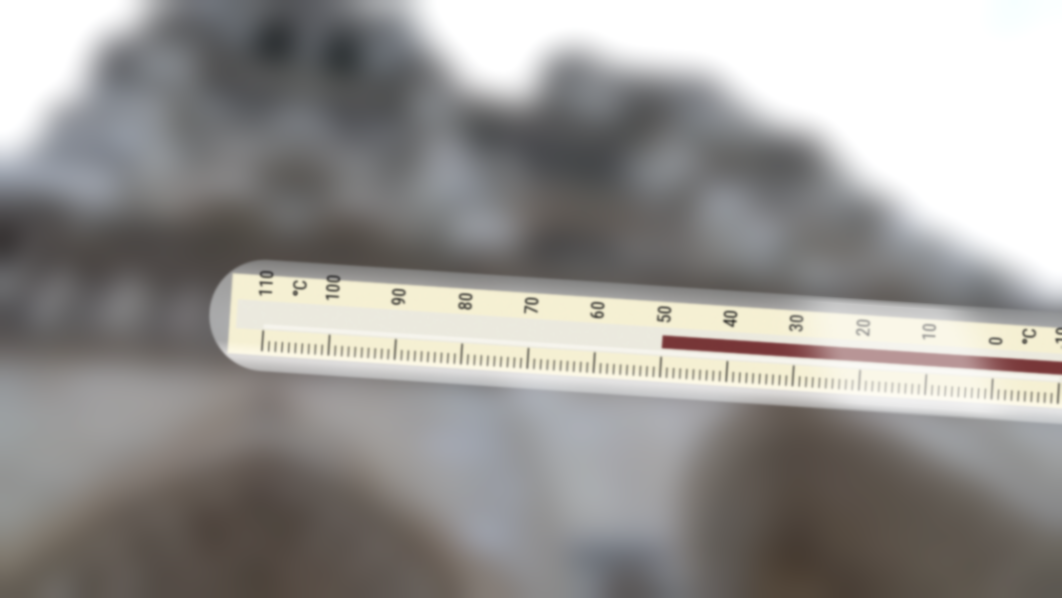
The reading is 50 °C
